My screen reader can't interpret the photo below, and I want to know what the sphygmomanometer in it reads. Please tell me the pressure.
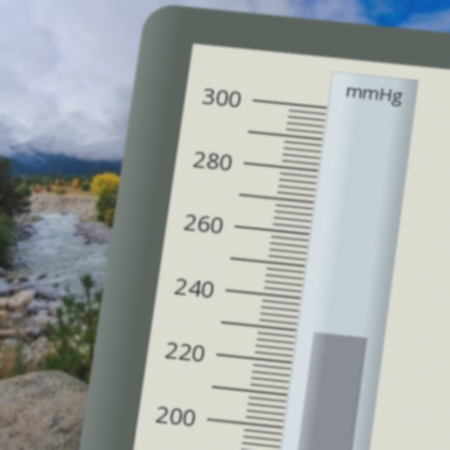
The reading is 230 mmHg
